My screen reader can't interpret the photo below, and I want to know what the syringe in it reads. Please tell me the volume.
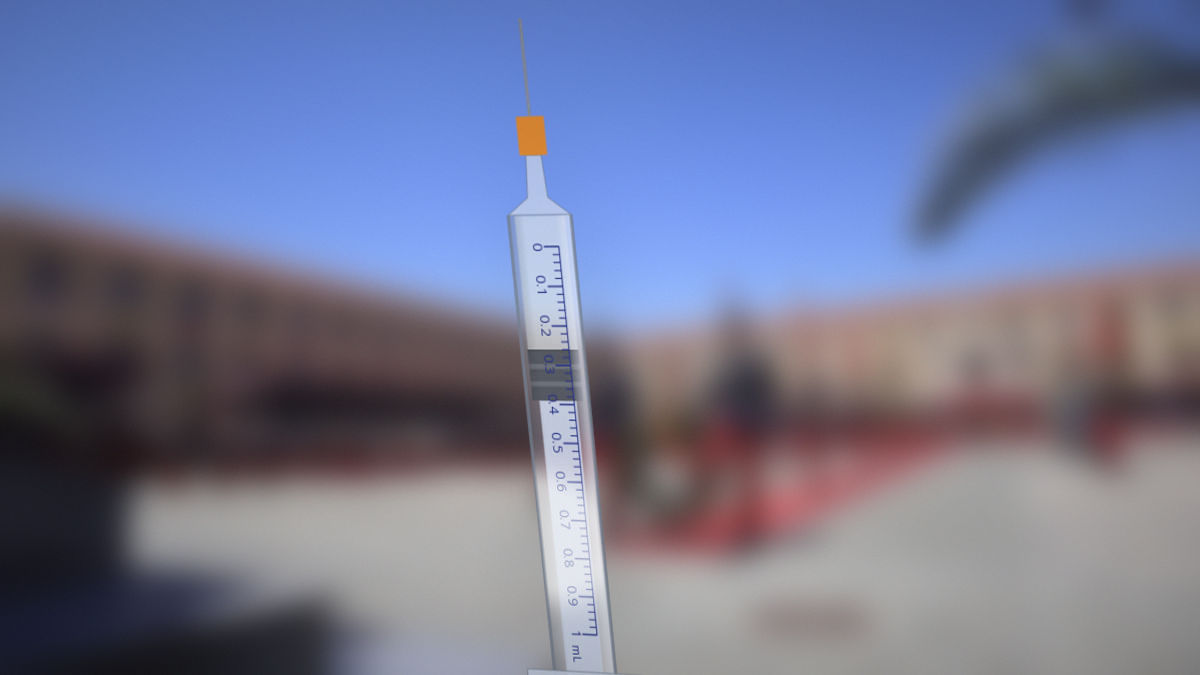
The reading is 0.26 mL
